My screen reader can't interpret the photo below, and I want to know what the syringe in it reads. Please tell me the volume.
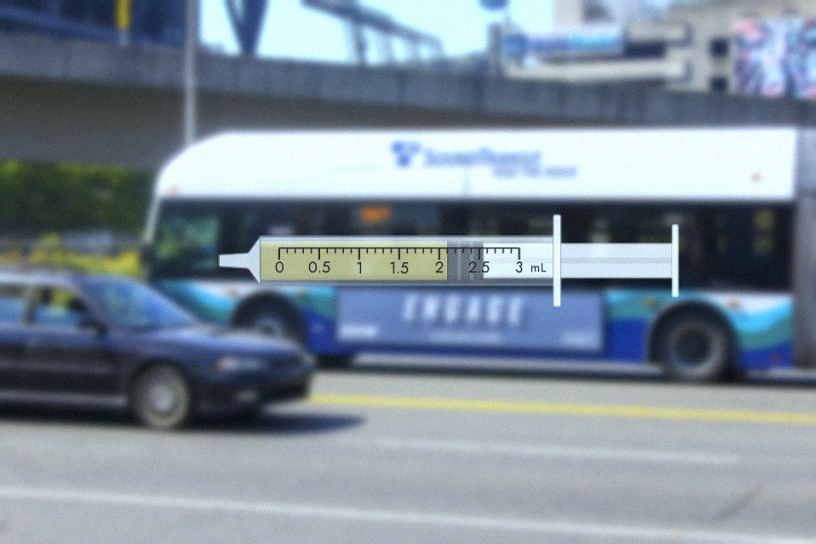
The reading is 2.1 mL
